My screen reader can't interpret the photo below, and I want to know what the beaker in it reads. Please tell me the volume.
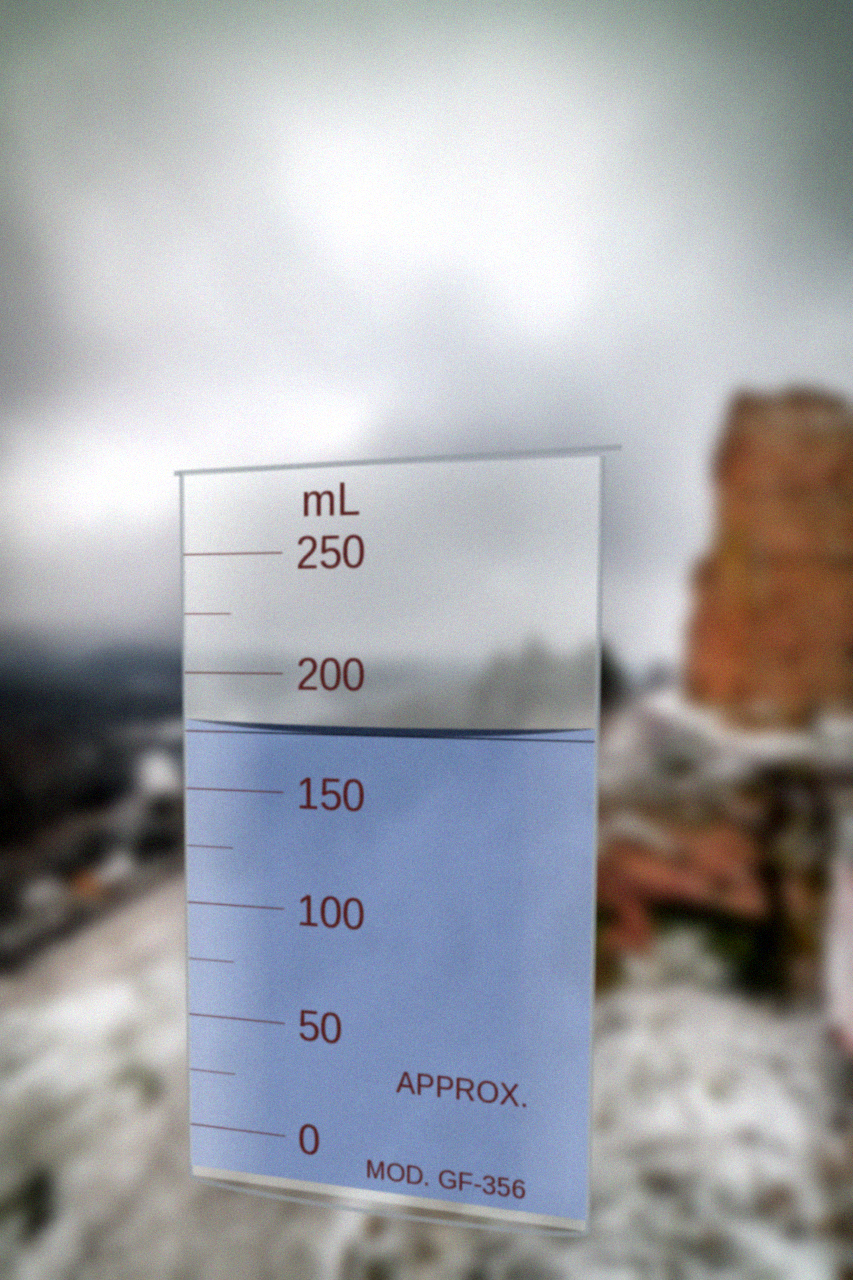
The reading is 175 mL
